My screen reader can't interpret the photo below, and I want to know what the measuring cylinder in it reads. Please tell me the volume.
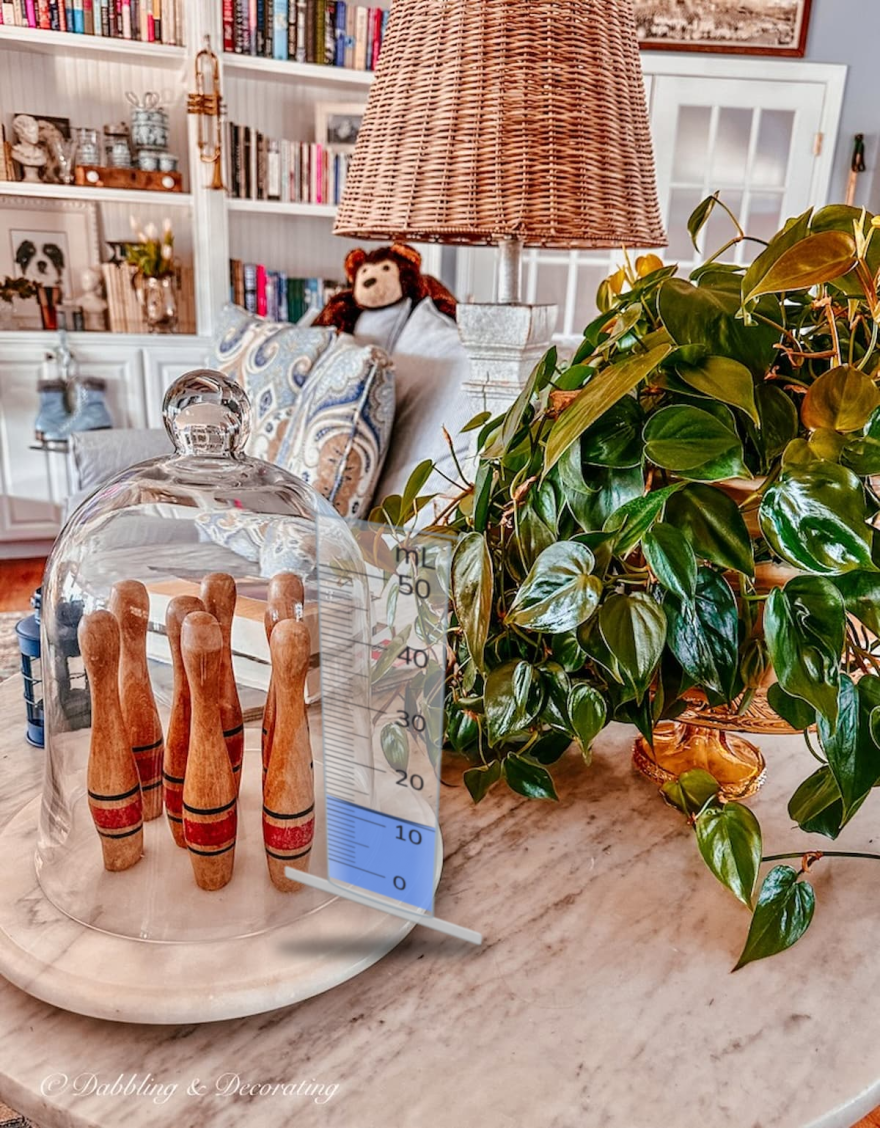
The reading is 12 mL
